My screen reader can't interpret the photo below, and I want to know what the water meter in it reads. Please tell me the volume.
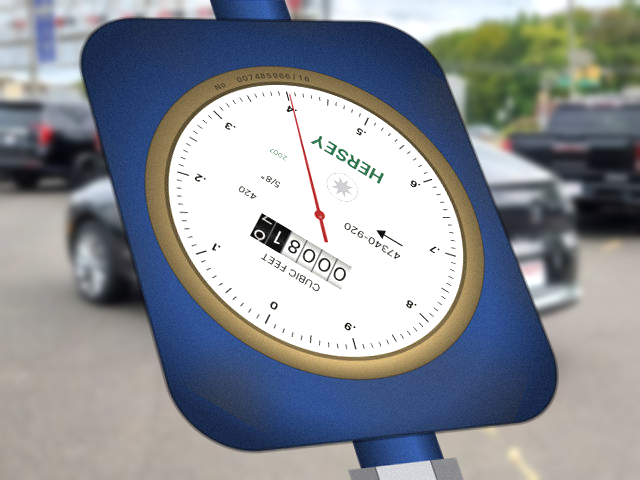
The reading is 816.40 ft³
